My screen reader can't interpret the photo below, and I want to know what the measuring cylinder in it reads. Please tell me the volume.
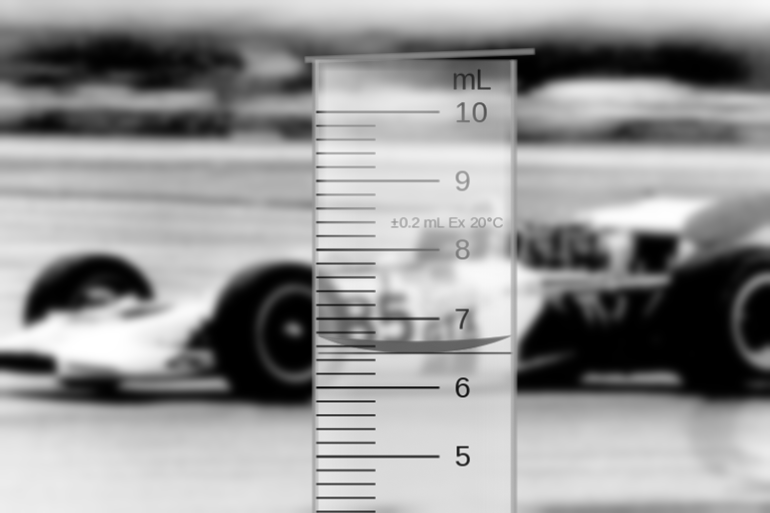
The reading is 6.5 mL
